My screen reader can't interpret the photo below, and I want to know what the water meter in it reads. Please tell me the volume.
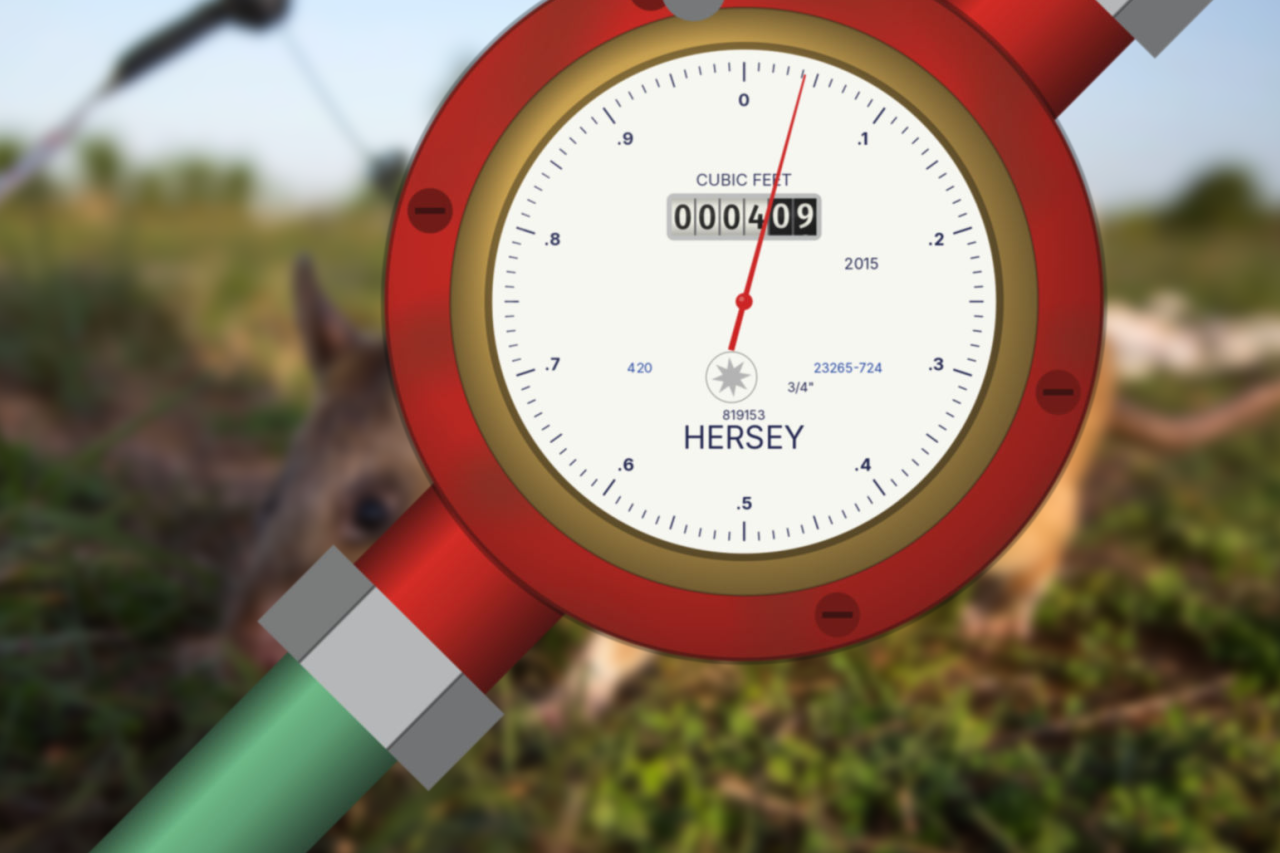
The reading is 409.04 ft³
